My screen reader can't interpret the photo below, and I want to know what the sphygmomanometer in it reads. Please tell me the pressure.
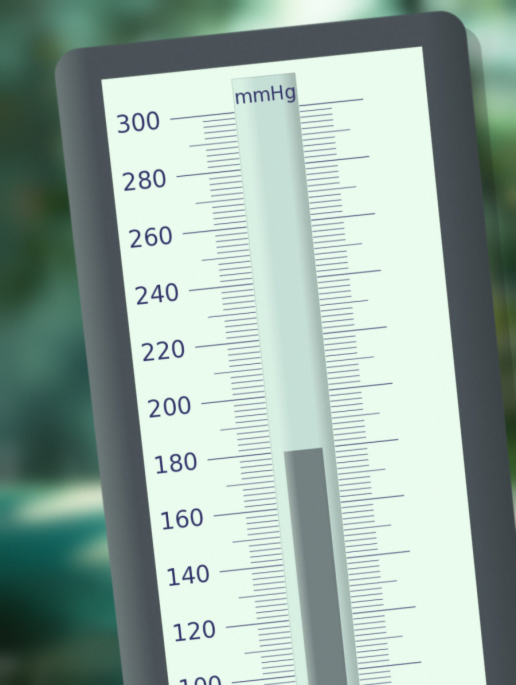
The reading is 180 mmHg
